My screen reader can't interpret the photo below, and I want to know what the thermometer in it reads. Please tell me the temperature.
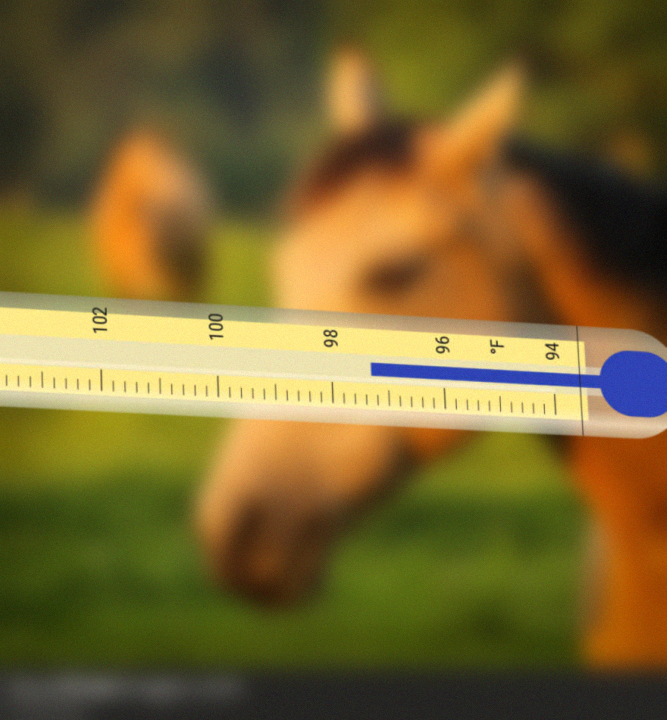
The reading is 97.3 °F
